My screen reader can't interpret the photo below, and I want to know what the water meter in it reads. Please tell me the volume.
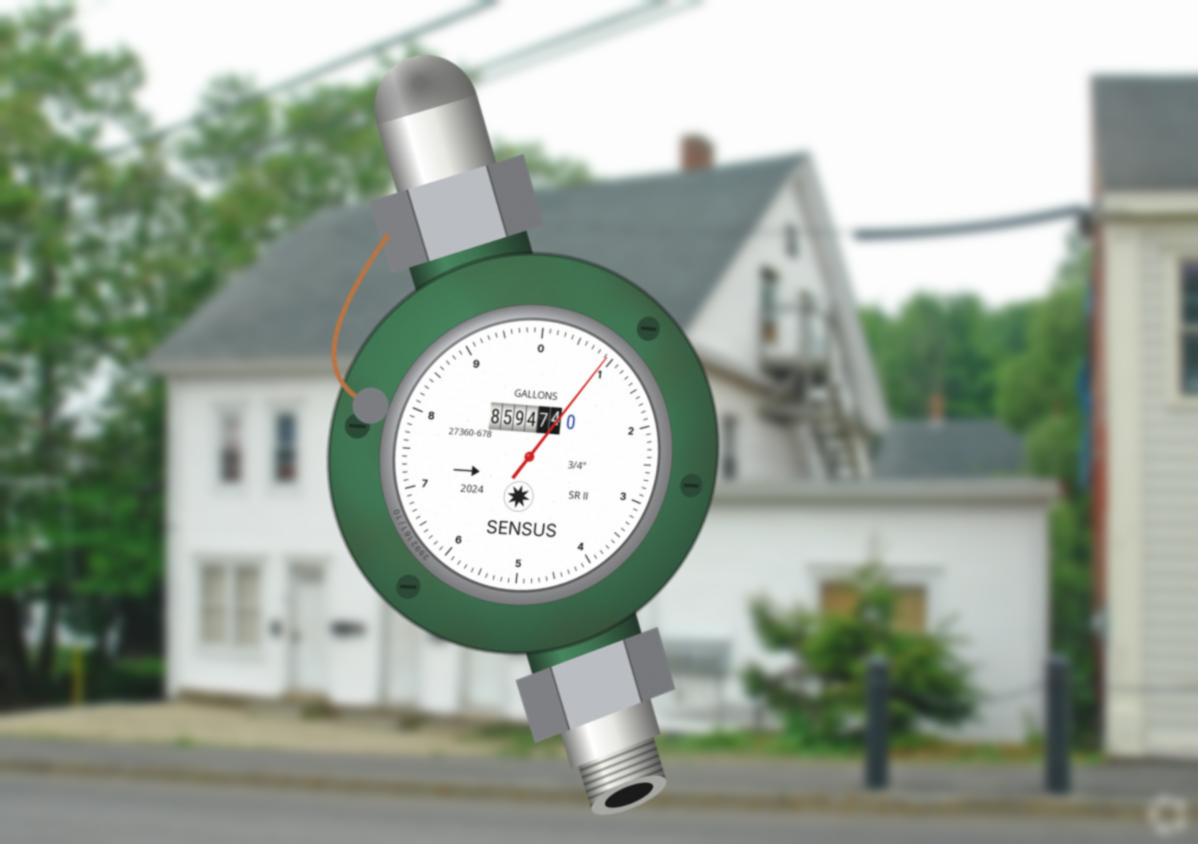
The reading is 8594740.9 gal
